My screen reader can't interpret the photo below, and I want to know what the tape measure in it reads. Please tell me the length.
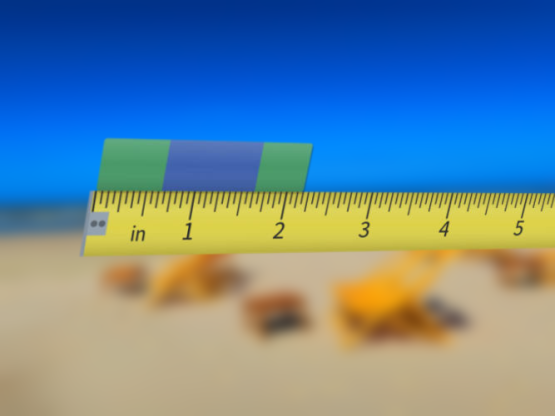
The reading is 2.1875 in
